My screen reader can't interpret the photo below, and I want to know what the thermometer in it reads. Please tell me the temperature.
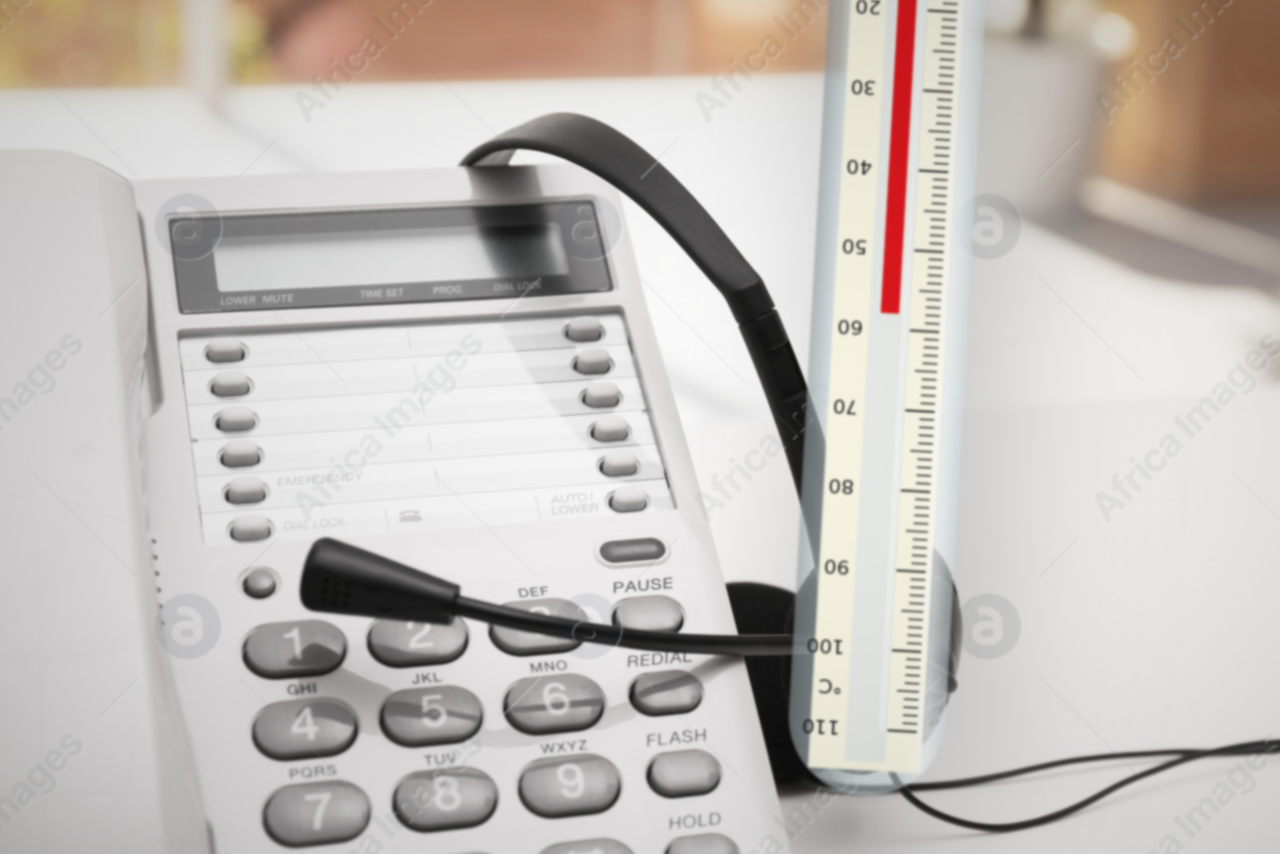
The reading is 58 °C
